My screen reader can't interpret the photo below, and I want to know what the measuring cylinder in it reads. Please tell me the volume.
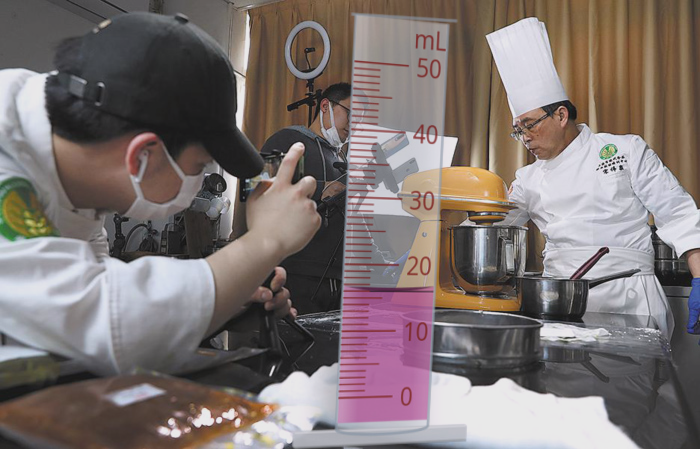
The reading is 16 mL
